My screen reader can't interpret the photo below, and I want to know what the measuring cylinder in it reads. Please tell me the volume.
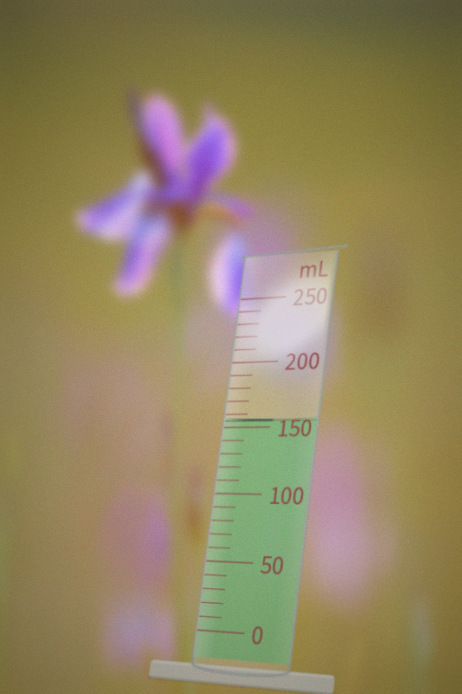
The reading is 155 mL
